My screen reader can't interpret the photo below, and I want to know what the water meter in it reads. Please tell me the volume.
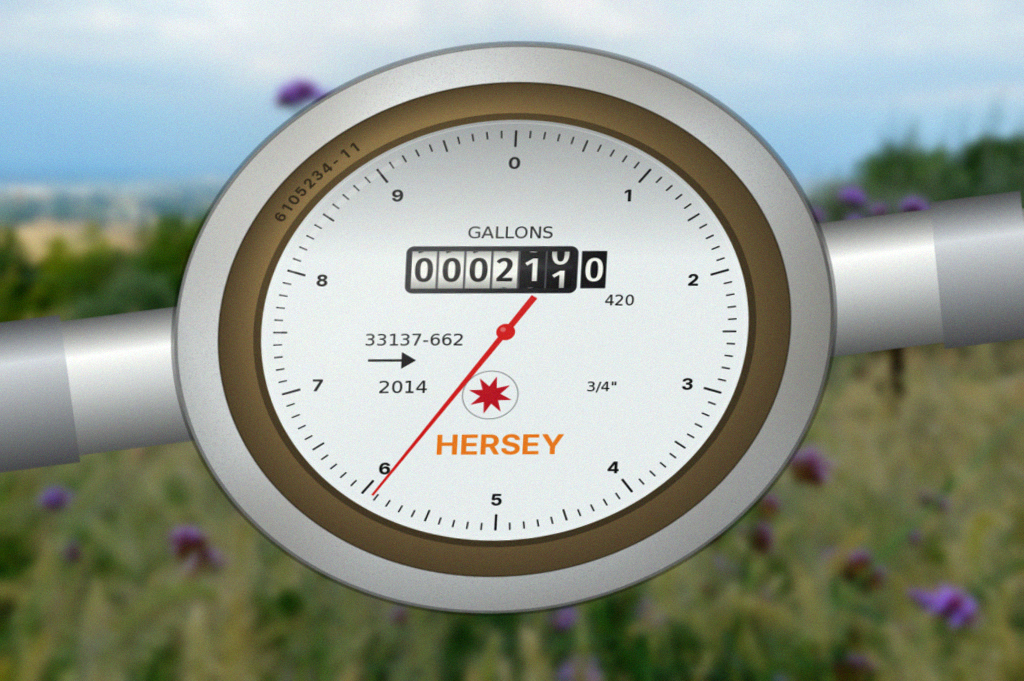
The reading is 2105.9 gal
